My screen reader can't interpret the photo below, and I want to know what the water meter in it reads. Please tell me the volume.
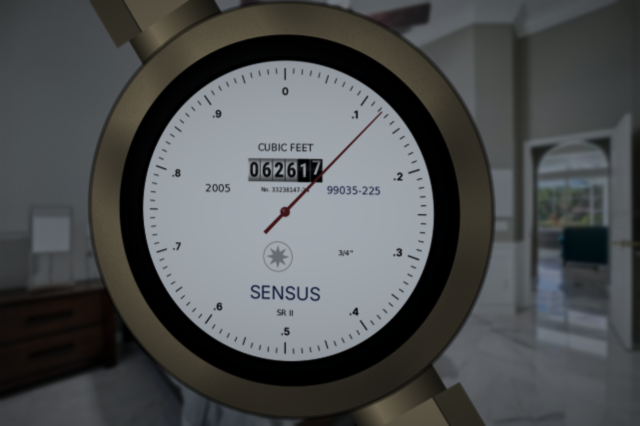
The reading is 62617.12 ft³
